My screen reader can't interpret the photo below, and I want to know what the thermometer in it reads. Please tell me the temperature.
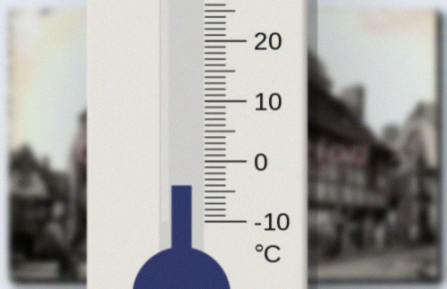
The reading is -4 °C
